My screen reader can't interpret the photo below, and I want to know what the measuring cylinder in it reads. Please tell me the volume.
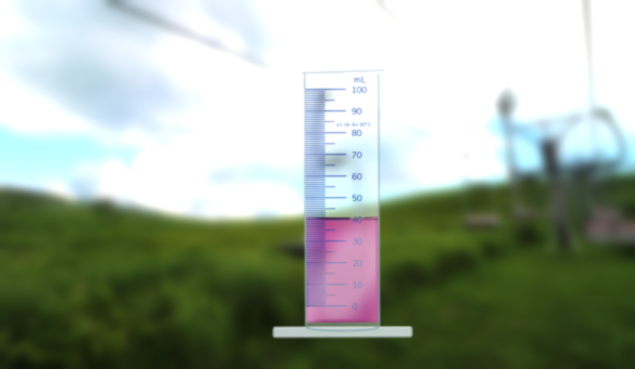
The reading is 40 mL
